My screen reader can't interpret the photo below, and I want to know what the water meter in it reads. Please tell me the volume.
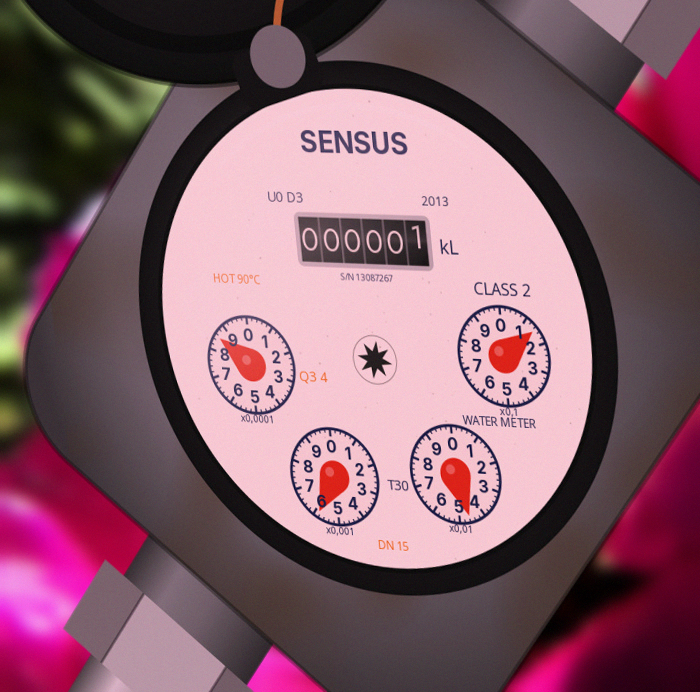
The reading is 1.1458 kL
